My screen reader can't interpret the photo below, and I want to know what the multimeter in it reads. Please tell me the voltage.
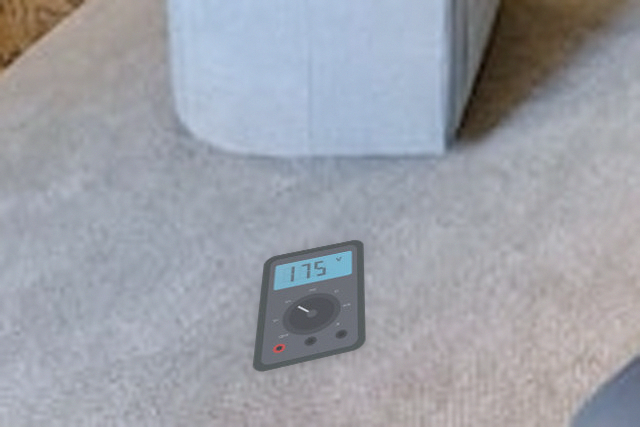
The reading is 175 V
